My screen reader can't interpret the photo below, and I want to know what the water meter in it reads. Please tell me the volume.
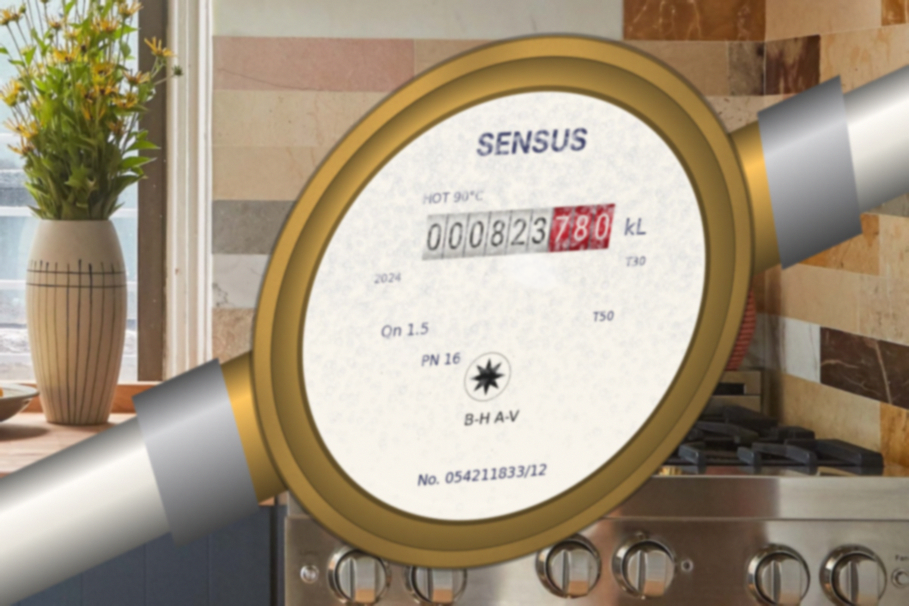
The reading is 823.780 kL
